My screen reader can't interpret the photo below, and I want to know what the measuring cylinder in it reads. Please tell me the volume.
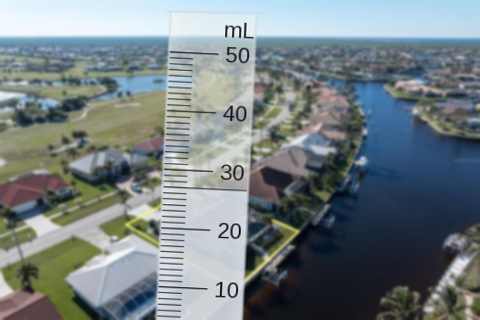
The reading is 27 mL
